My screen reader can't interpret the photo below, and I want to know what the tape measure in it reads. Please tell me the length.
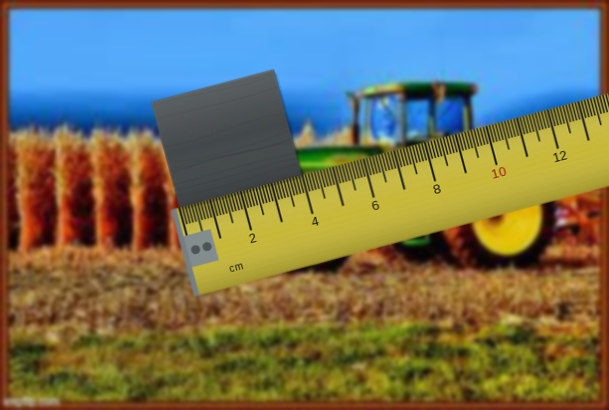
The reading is 4 cm
